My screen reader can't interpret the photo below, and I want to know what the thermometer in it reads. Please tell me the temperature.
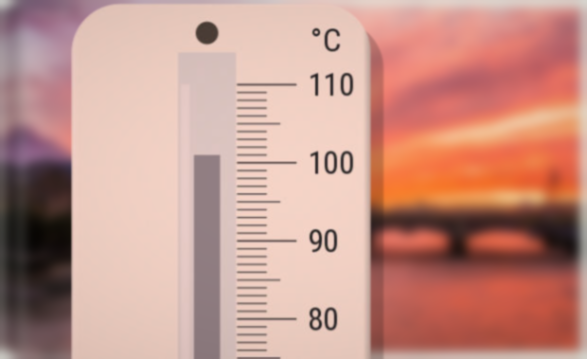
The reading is 101 °C
